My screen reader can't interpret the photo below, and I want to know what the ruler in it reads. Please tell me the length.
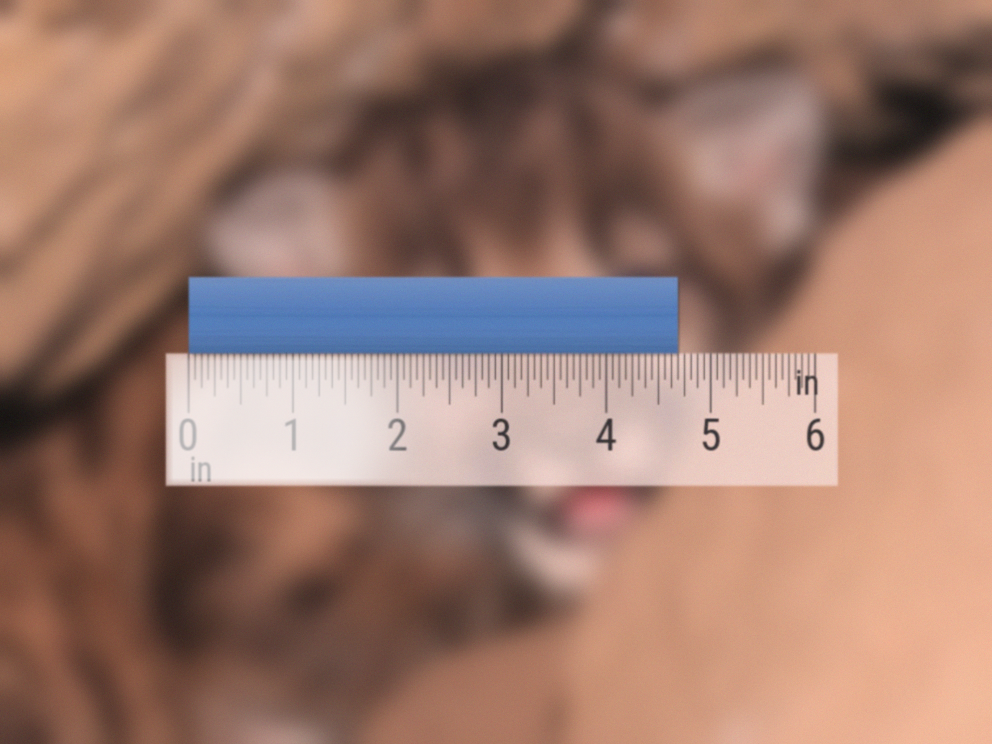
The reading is 4.6875 in
